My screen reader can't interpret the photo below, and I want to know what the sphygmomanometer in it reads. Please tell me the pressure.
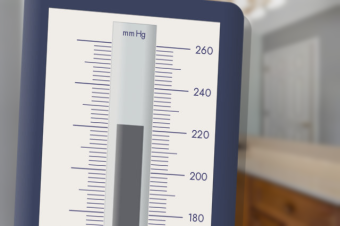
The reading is 222 mmHg
